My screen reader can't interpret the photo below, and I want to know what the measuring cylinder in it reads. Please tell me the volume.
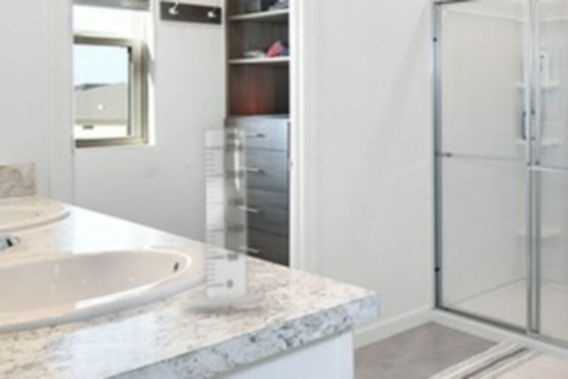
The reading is 50 mL
